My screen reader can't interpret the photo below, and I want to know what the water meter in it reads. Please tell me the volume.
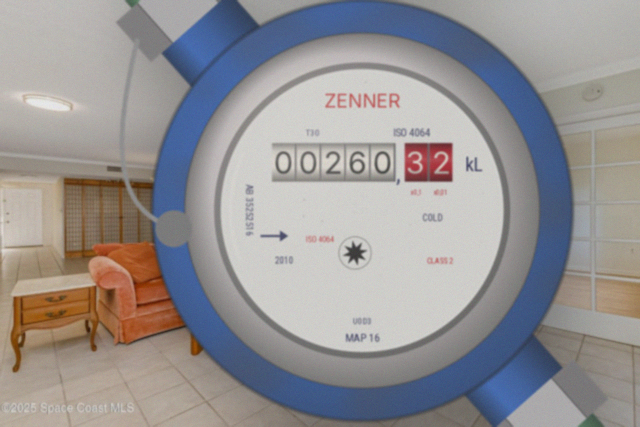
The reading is 260.32 kL
